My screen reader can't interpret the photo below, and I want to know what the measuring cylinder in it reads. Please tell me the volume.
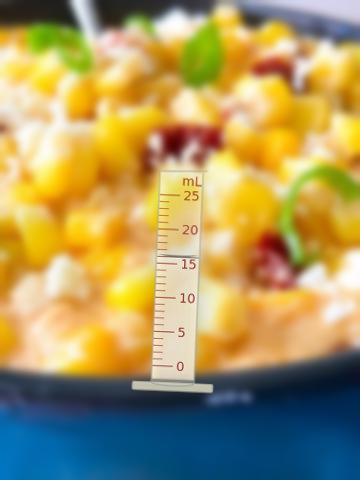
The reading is 16 mL
